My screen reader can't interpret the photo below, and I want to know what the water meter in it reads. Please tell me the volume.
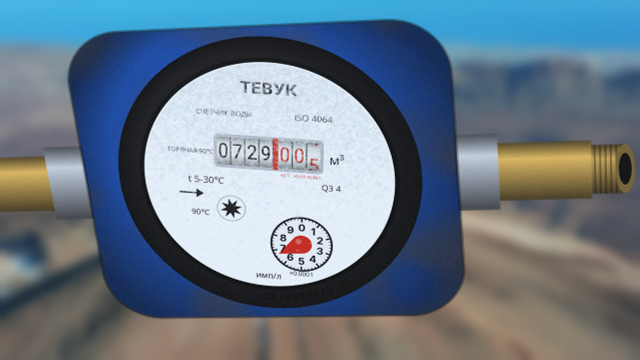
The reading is 729.0046 m³
